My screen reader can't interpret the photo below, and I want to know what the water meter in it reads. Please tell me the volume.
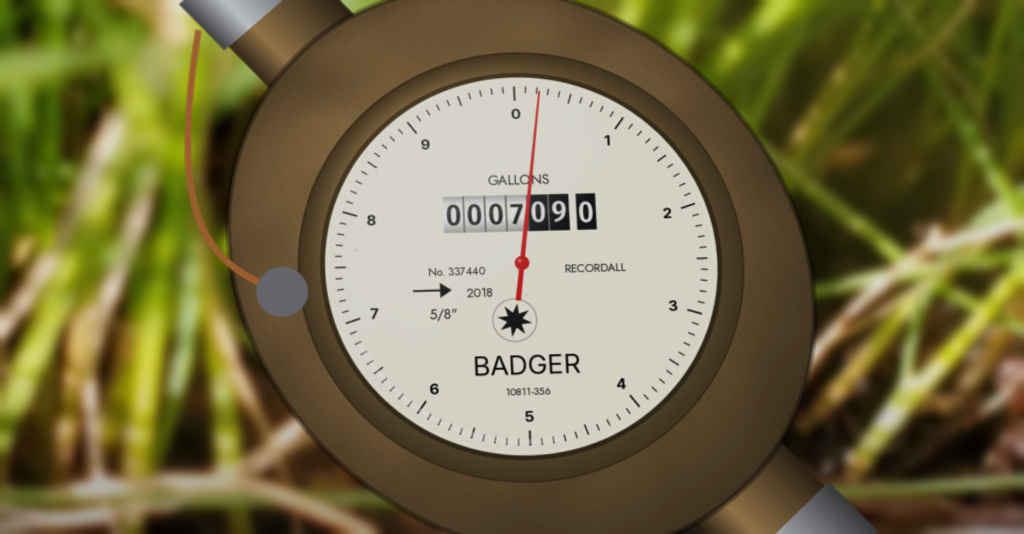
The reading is 7090.2 gal
